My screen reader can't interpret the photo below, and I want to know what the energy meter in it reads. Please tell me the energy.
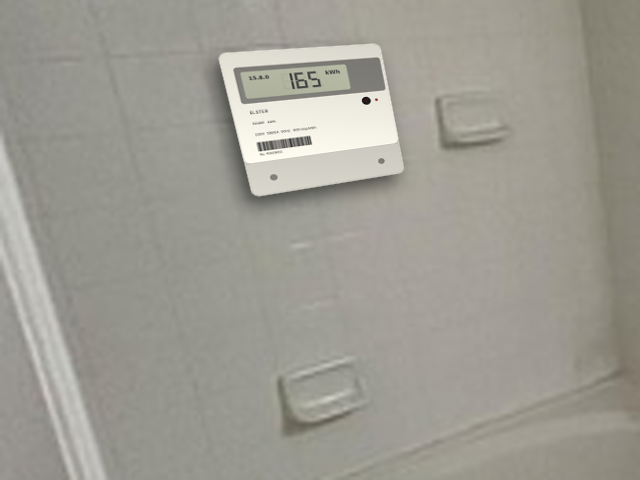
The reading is 165 kWh
